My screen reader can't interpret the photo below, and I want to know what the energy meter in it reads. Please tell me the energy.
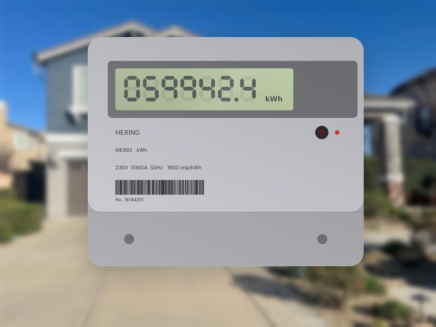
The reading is 59942.4 kWh
